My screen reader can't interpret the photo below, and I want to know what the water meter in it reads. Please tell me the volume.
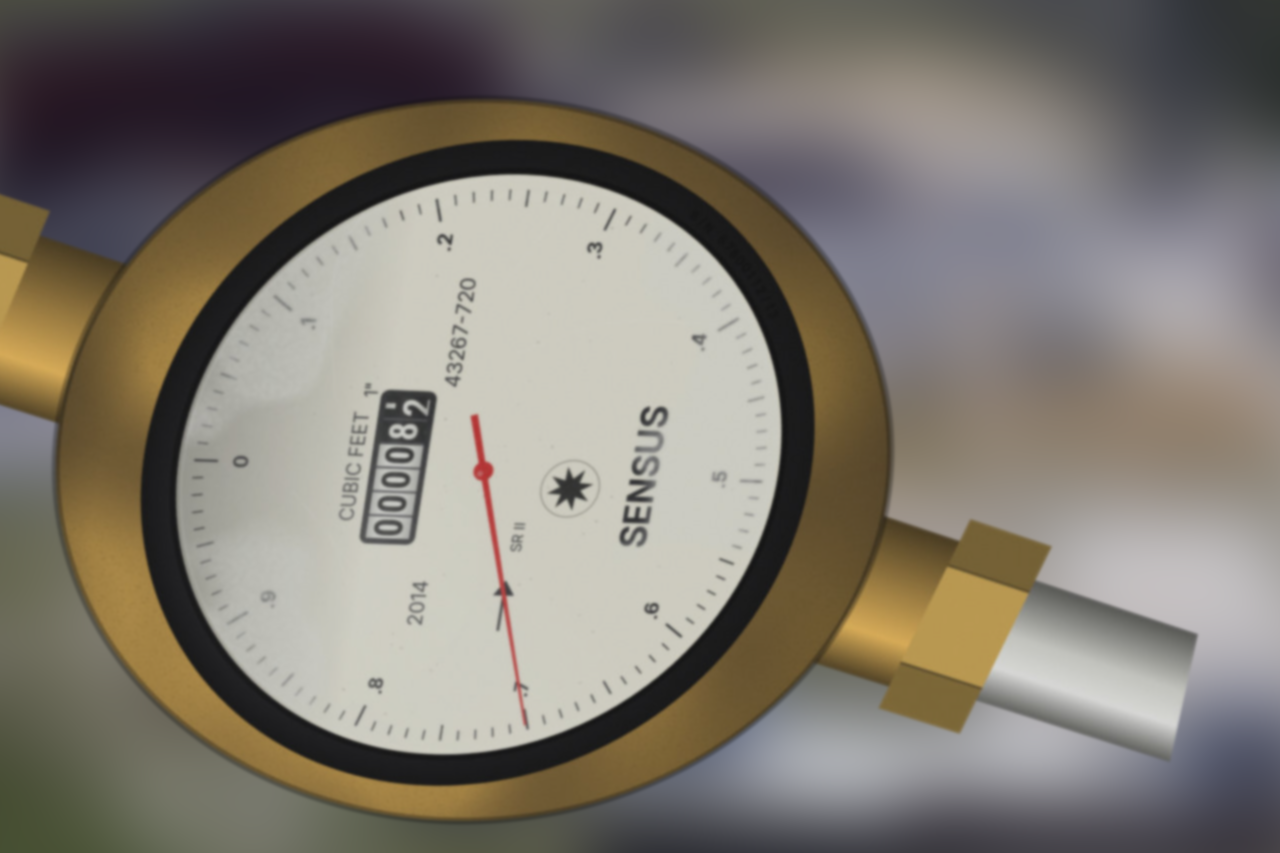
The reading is 81.70 ft³
